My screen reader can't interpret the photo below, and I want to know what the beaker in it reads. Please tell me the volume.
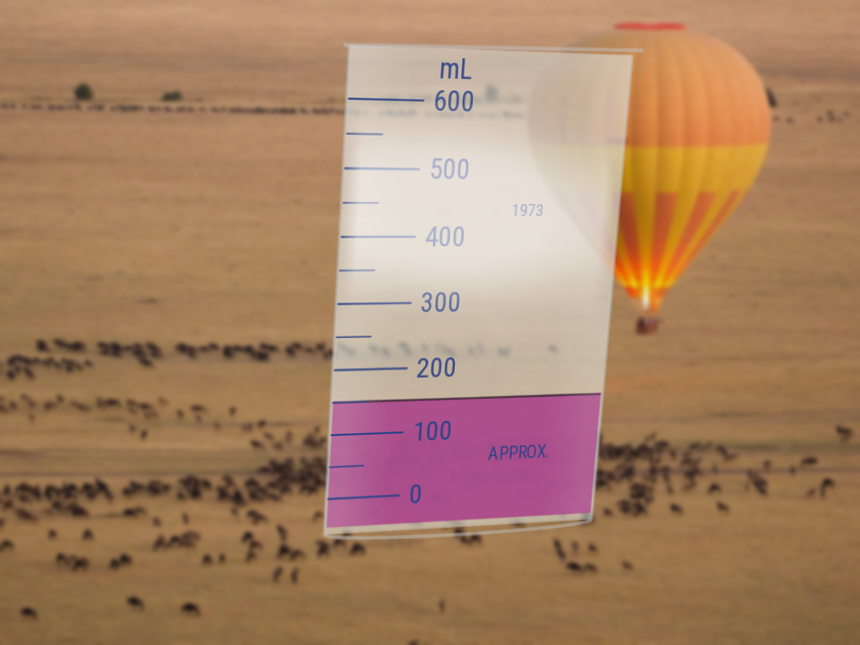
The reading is 150 mL
